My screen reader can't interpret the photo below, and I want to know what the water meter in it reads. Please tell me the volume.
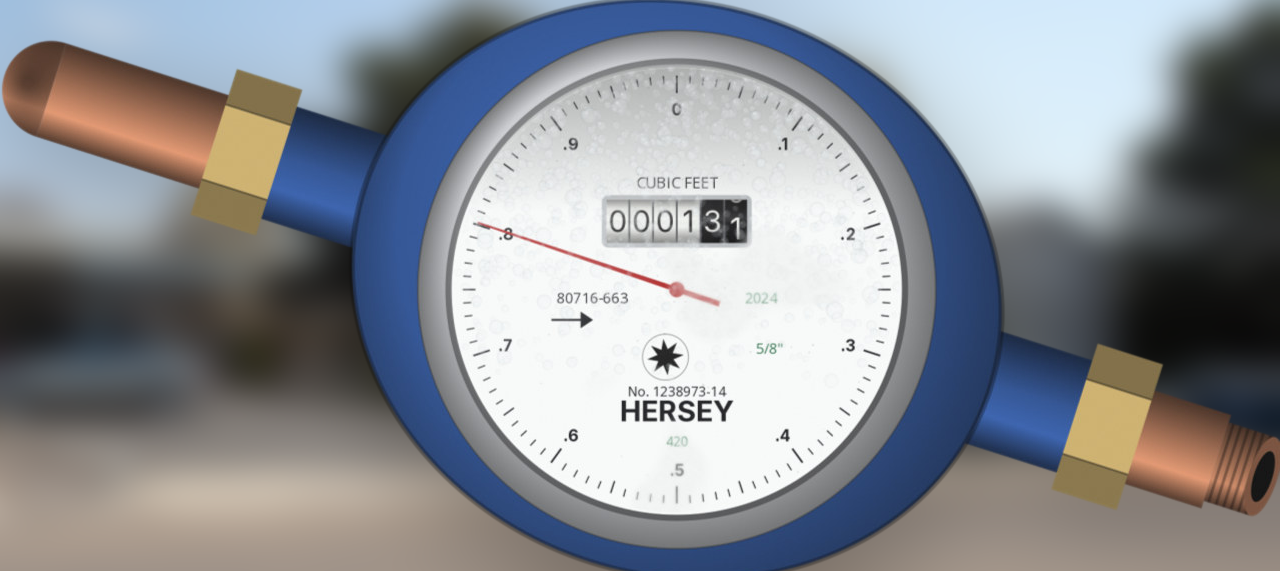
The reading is 130.80 ft³
